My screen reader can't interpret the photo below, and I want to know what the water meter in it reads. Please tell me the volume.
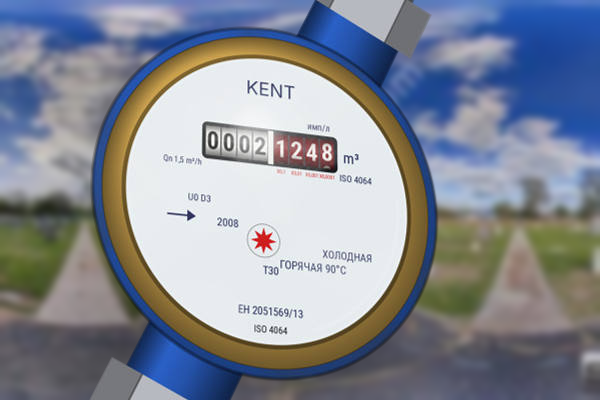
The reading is 2.1248 m³
